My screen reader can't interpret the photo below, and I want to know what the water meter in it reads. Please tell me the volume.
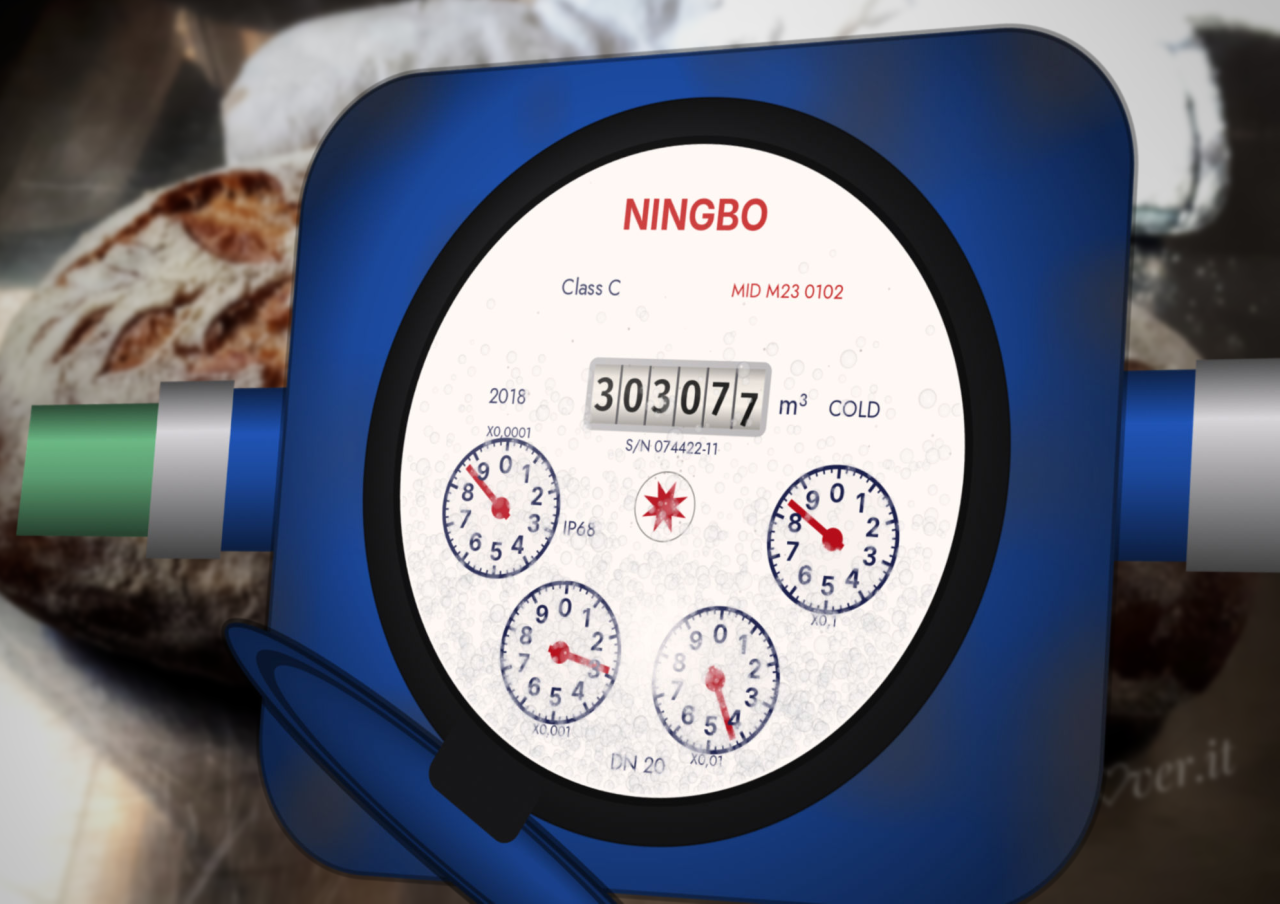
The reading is 303076.8428 m³
